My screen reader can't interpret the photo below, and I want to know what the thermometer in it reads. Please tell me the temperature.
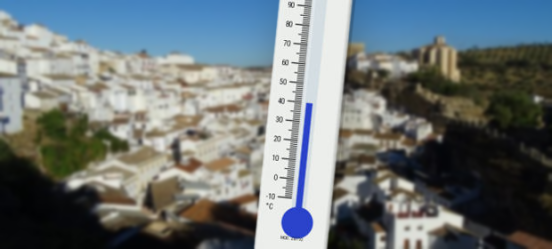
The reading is 40 °C
